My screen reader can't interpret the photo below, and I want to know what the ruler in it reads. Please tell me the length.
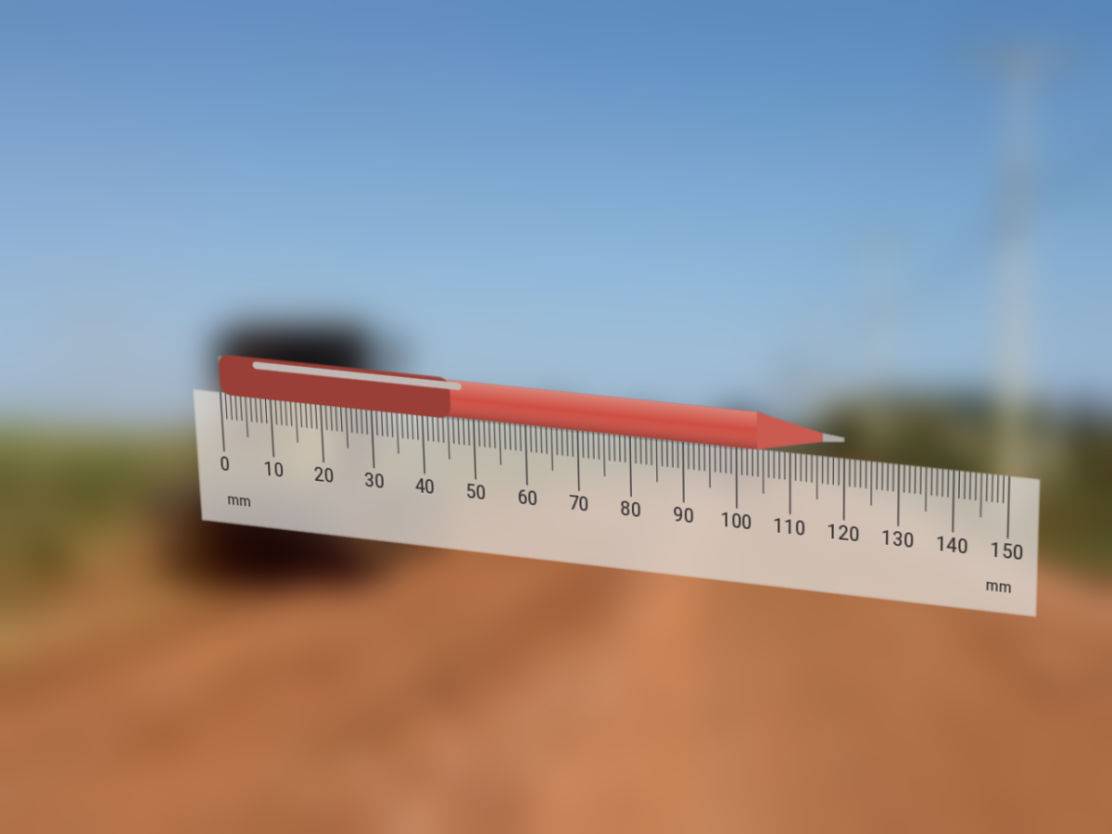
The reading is 120 mm
